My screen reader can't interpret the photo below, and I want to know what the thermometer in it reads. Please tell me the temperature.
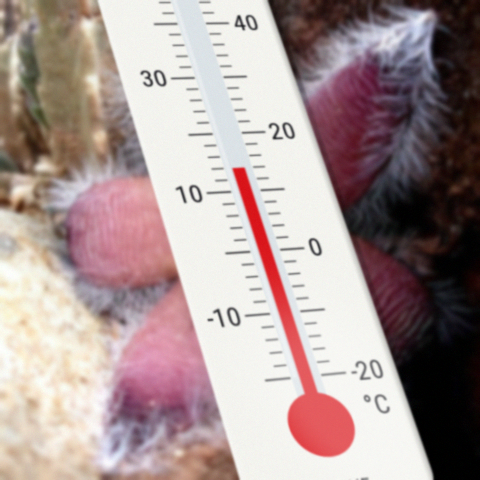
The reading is 14 °C
